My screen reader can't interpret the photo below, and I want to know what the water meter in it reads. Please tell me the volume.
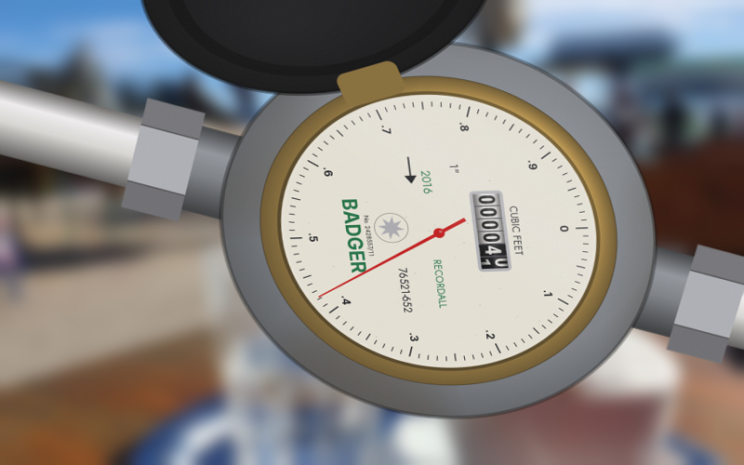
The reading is 40.42 ft³
